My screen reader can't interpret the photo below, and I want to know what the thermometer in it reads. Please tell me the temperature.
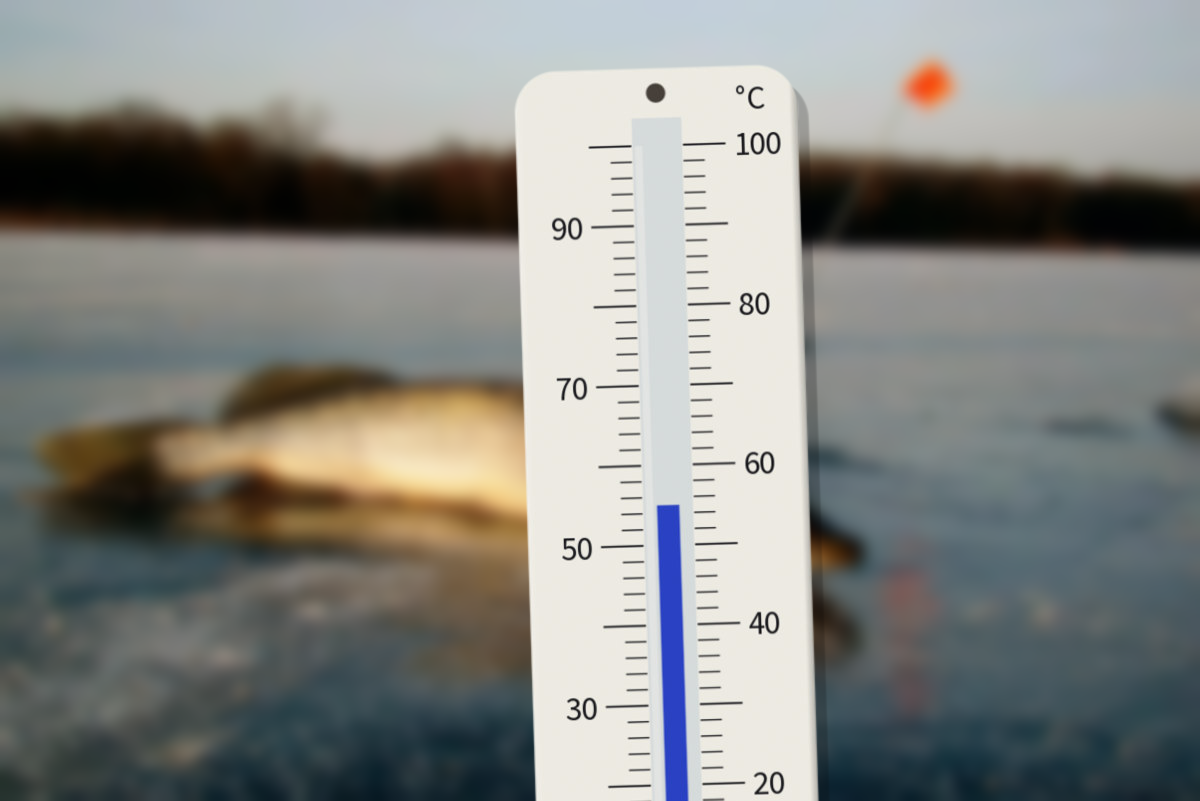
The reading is 55 °C
